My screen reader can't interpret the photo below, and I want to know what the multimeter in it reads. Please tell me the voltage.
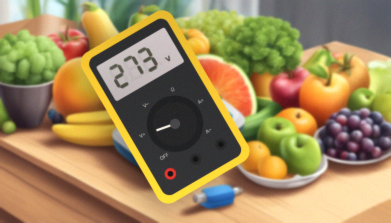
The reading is 273 V
